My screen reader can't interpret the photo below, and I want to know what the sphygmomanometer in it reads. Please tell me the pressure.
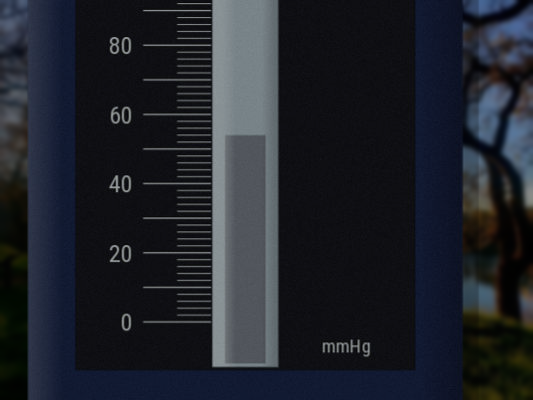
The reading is 54 mmHg
